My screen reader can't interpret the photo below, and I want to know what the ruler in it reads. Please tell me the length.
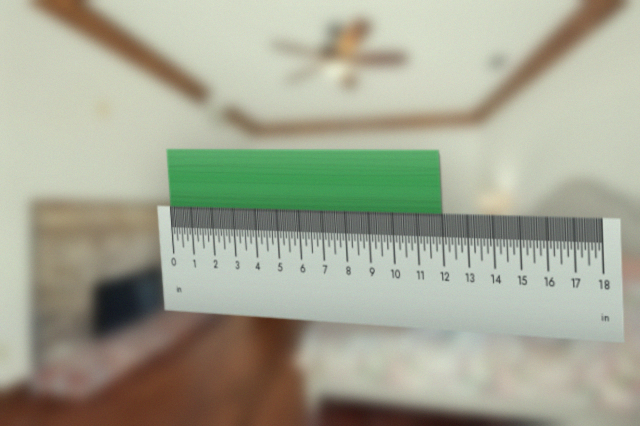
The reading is 12 in
